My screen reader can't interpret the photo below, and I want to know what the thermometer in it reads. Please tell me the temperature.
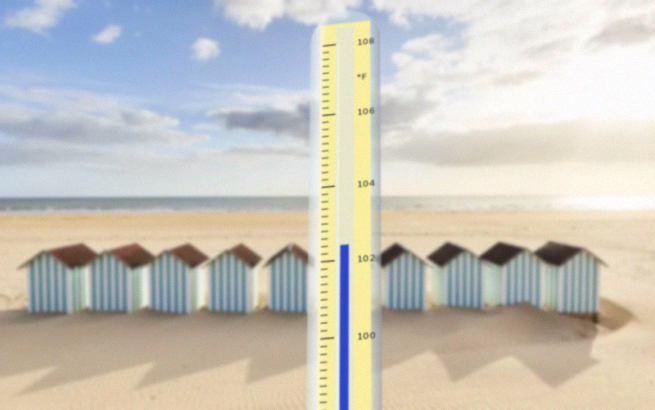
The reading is 102.4 °F
